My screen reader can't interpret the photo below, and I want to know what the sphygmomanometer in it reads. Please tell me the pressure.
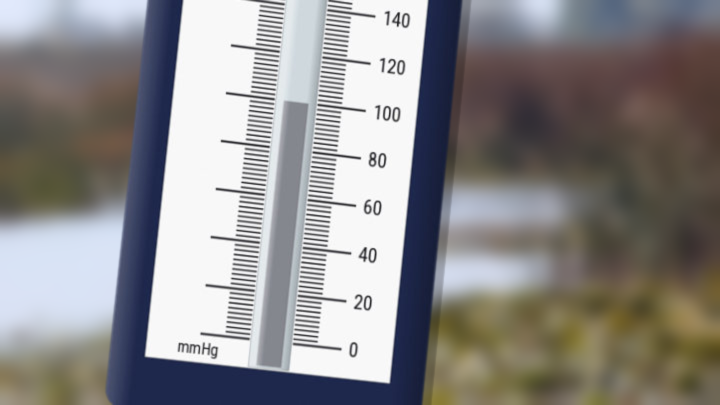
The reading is 100 mmHg
